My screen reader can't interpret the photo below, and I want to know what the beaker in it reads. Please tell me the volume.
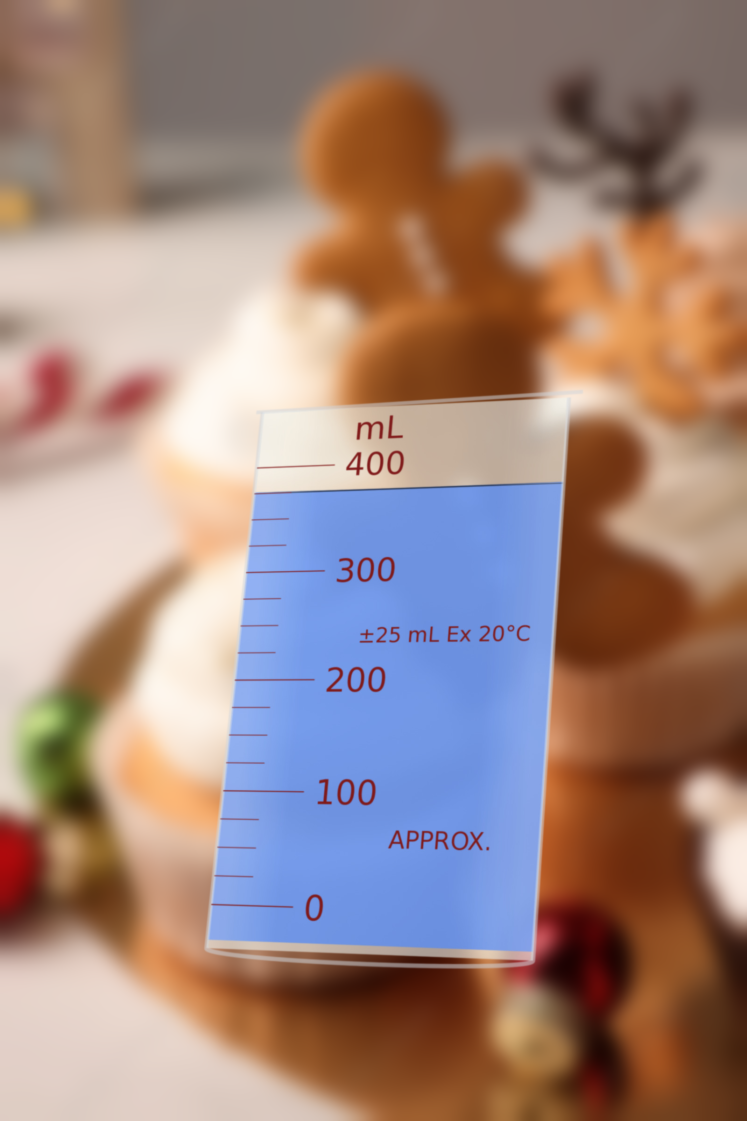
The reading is 375 mL
